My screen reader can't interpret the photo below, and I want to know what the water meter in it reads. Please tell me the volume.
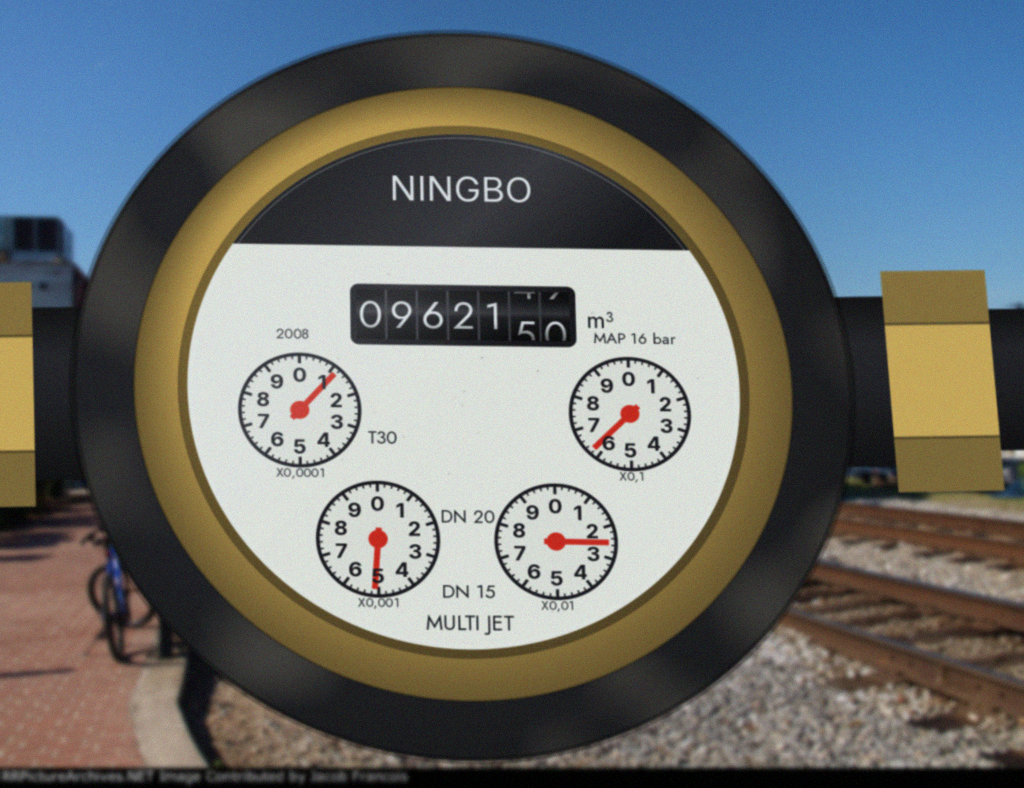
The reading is 962149.6251 m³
